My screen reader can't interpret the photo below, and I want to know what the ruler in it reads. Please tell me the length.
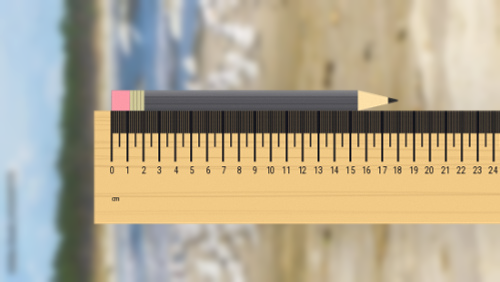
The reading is 18 cm
